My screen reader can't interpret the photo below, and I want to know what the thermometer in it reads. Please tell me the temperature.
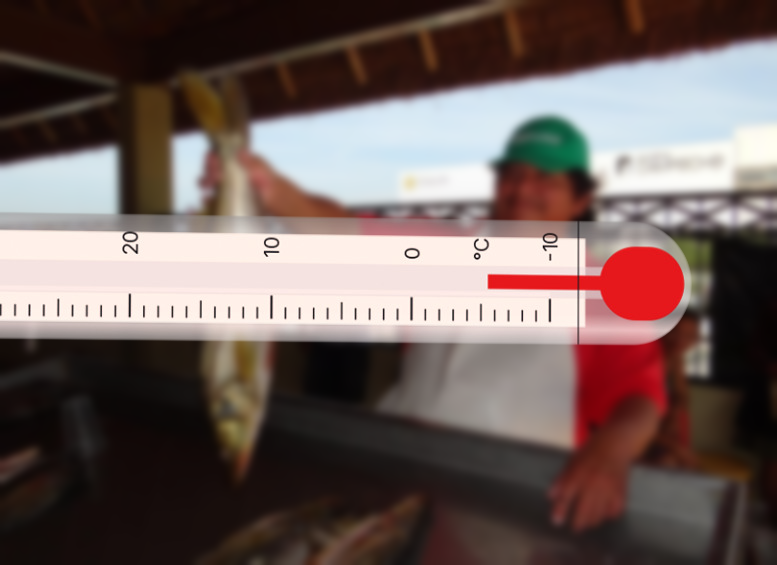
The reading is -5.5 °C
